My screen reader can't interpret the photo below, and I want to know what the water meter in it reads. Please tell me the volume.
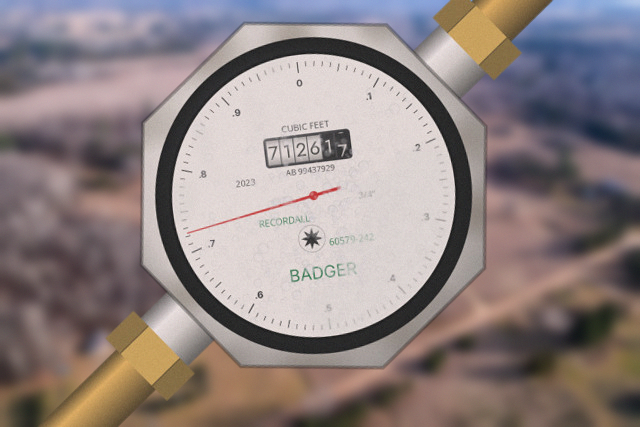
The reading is 712616.72 ft³
